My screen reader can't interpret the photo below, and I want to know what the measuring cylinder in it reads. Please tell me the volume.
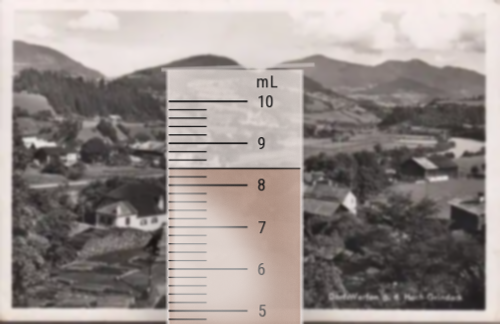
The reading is 8.4 mL
